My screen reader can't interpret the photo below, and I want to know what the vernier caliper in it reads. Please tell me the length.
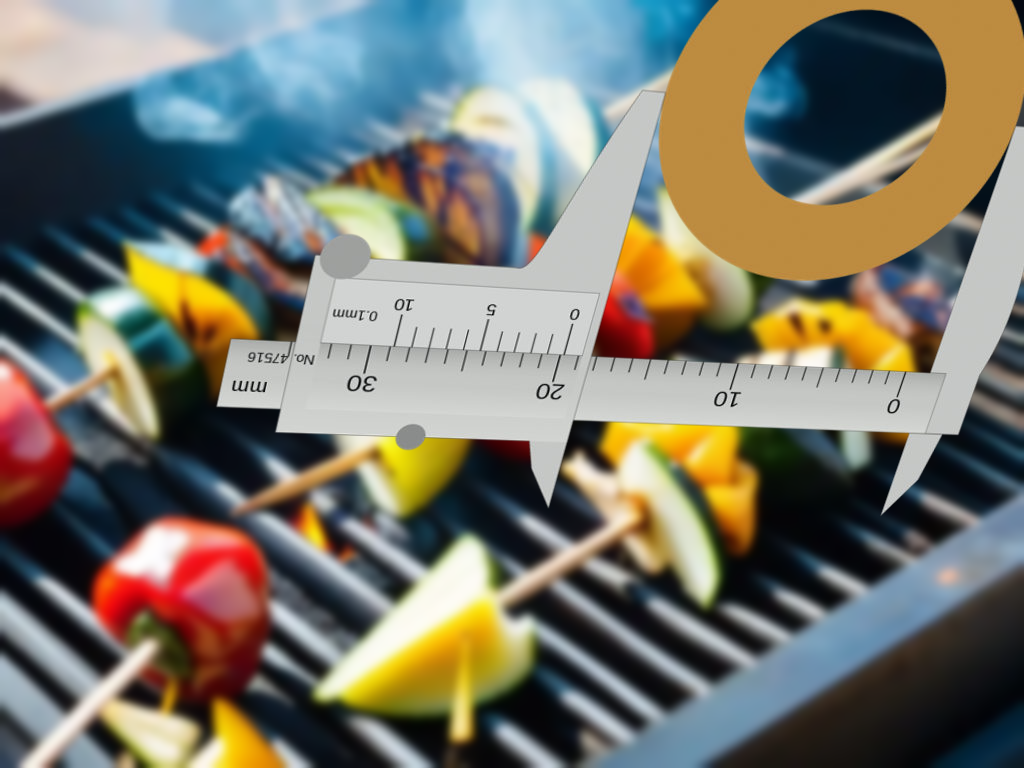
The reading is 19.8 mm
